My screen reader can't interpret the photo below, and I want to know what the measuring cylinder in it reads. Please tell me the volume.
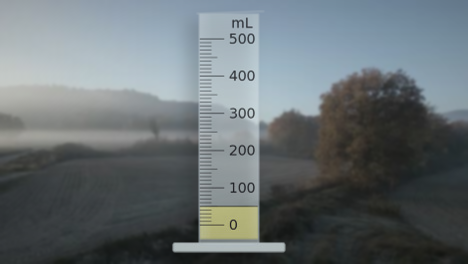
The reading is 50 mL
